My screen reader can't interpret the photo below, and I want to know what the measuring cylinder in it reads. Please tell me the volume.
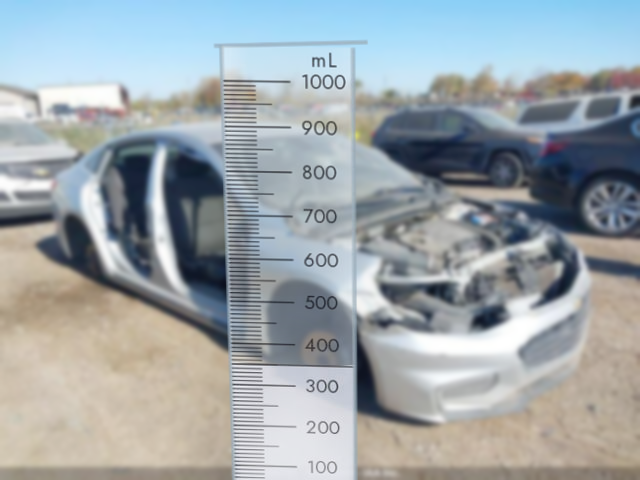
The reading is 350 mL
